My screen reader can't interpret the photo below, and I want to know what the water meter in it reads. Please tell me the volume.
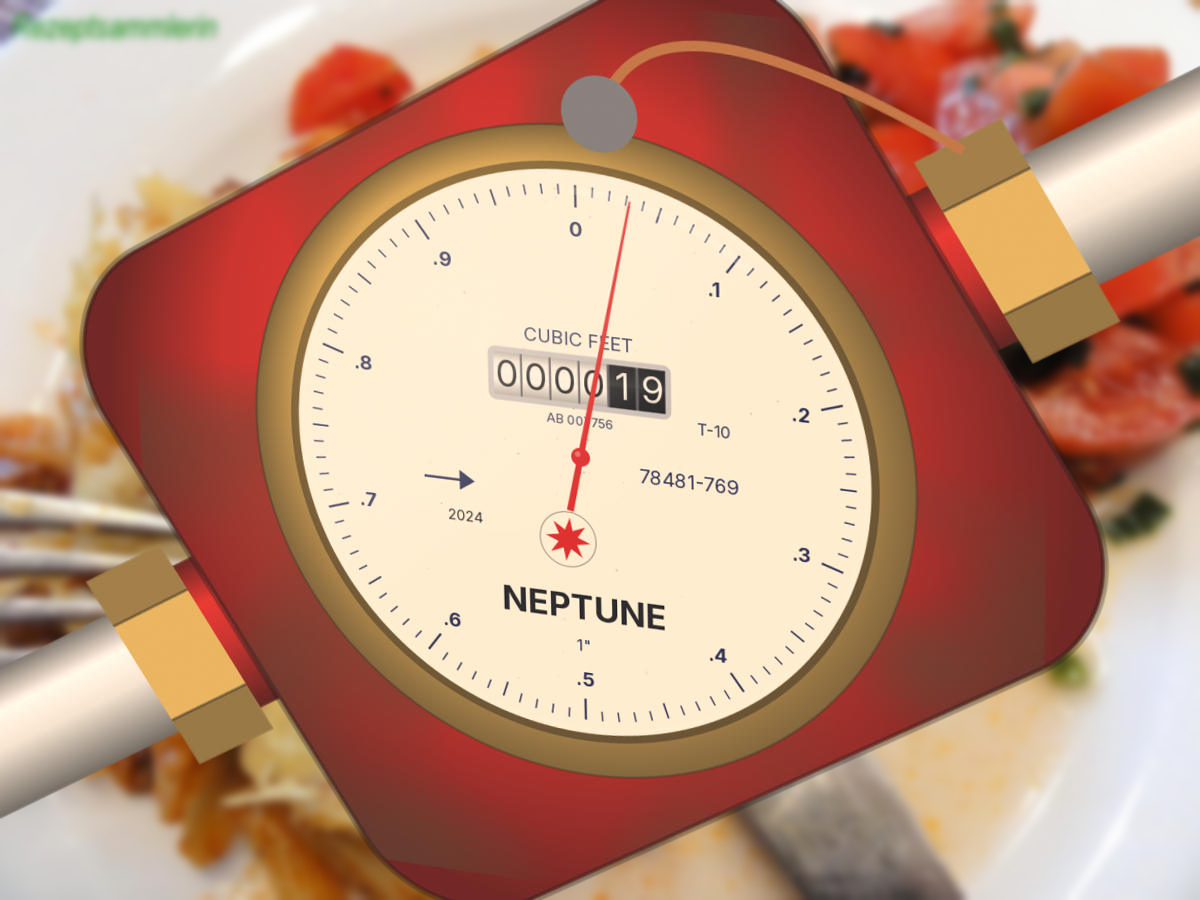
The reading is 19.03 ft³
